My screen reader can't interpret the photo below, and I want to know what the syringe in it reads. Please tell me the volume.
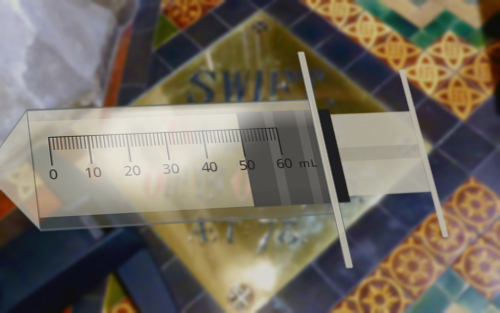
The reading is 50 mL
